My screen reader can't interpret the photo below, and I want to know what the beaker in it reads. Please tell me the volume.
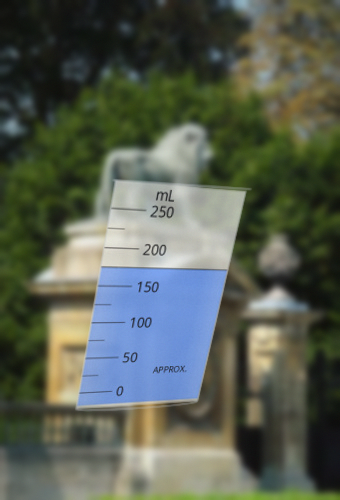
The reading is 175 mL
